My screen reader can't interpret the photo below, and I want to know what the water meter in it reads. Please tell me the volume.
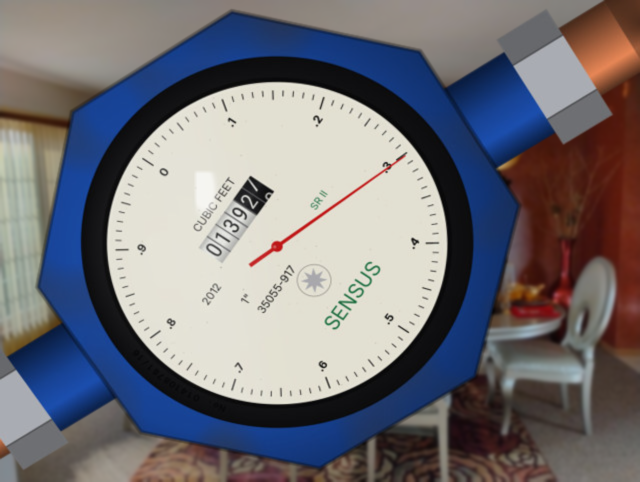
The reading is 13927.30 ft³
